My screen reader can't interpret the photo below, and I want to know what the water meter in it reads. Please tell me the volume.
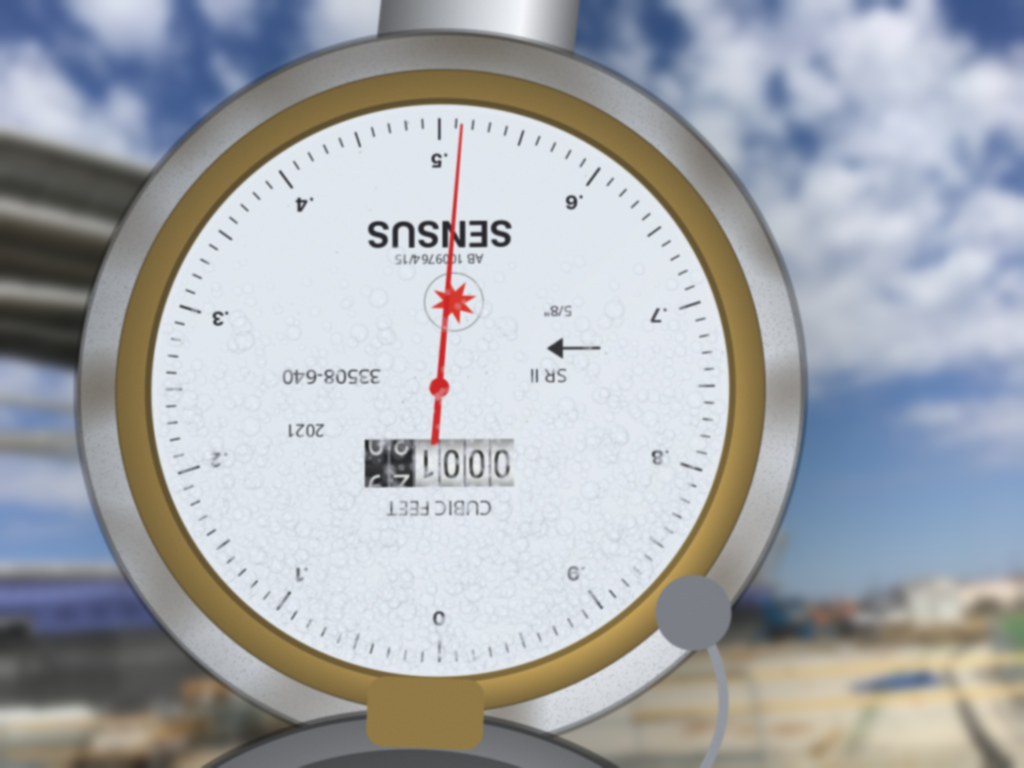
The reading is 129.51 ft³
